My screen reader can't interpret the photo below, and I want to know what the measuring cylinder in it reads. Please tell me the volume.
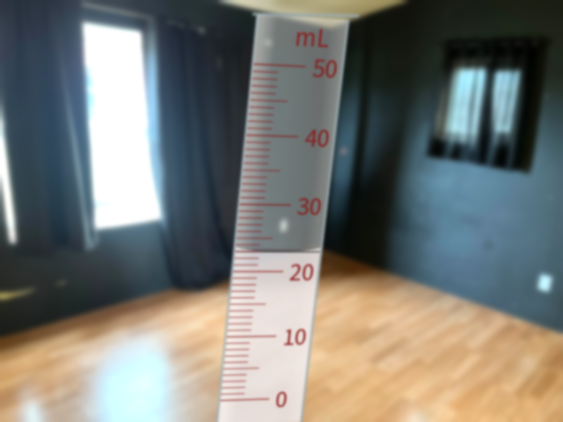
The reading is 23 mL
